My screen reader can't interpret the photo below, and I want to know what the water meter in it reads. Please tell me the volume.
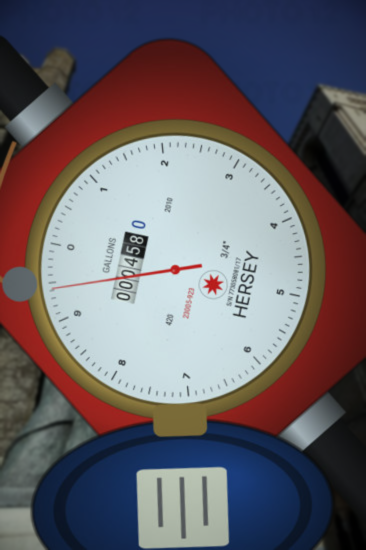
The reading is 4579.4 gal
